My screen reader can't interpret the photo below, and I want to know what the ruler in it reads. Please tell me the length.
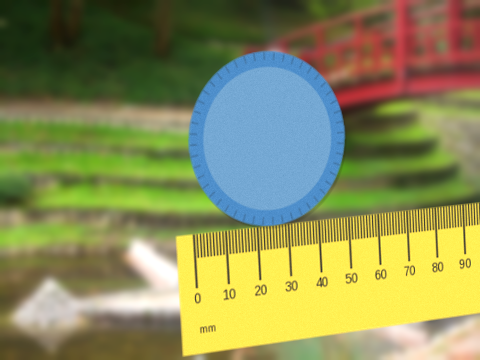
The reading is 50 mm
